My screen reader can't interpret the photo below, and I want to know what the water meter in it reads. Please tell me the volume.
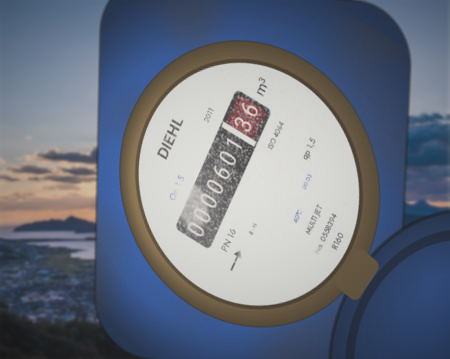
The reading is 601.36 m³
